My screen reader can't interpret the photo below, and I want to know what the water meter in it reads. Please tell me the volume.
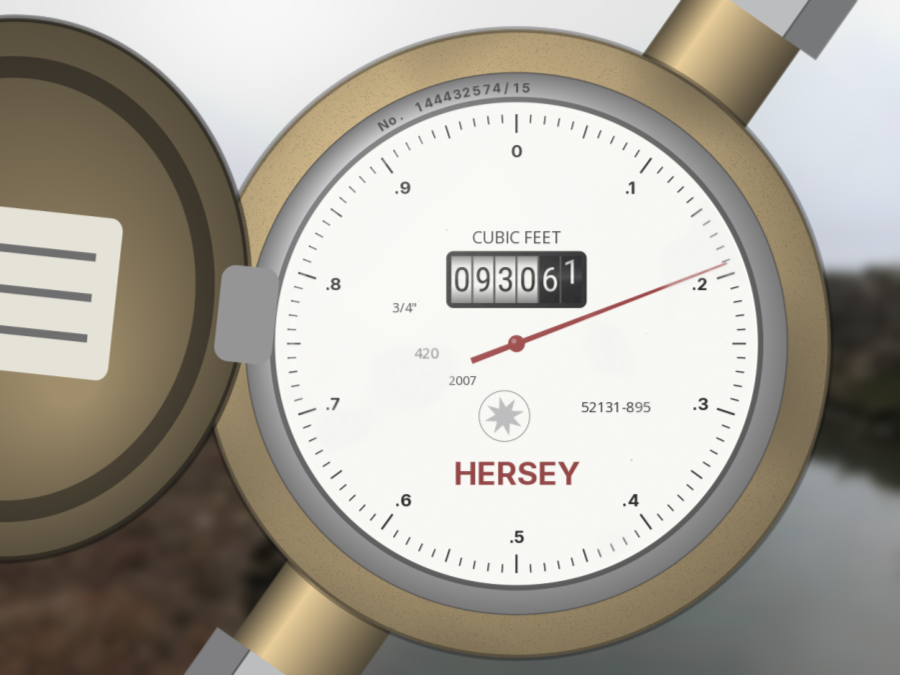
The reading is 93061.19 ft³
